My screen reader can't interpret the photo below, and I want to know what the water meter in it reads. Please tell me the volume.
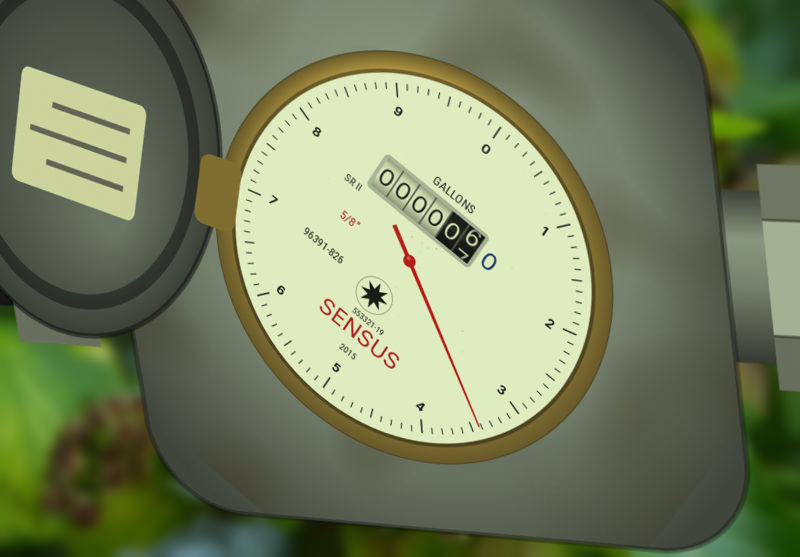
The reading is 63.4 gal
